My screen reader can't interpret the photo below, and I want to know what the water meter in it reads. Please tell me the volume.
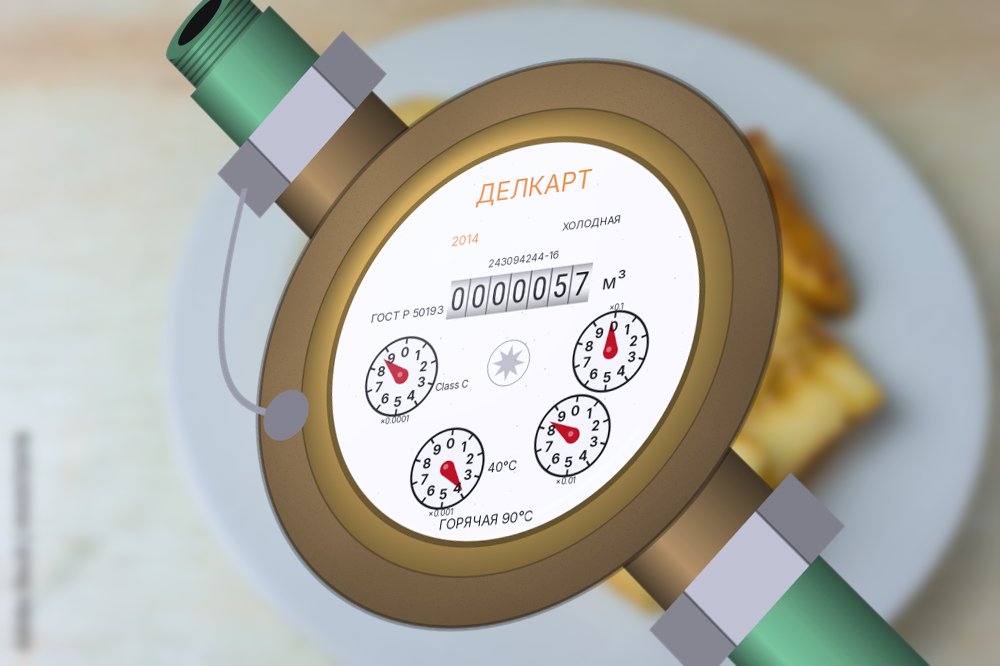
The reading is 56.9838 m³
